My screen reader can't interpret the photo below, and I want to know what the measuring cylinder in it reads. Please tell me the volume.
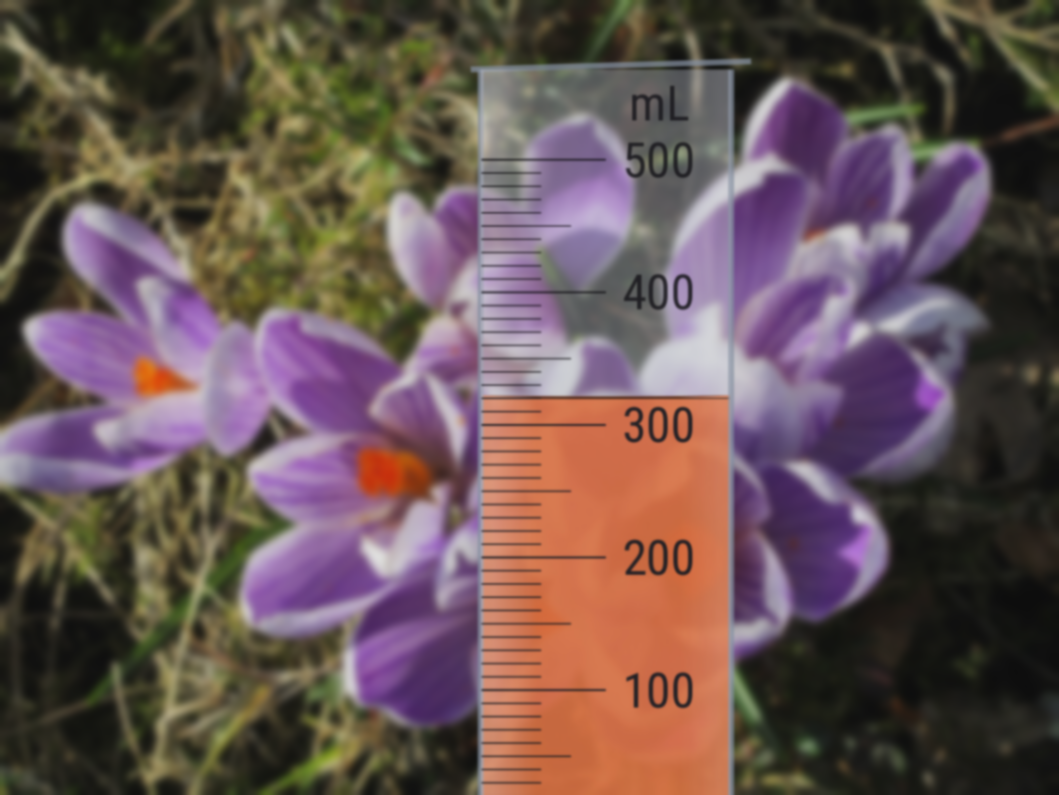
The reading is 320 mL
